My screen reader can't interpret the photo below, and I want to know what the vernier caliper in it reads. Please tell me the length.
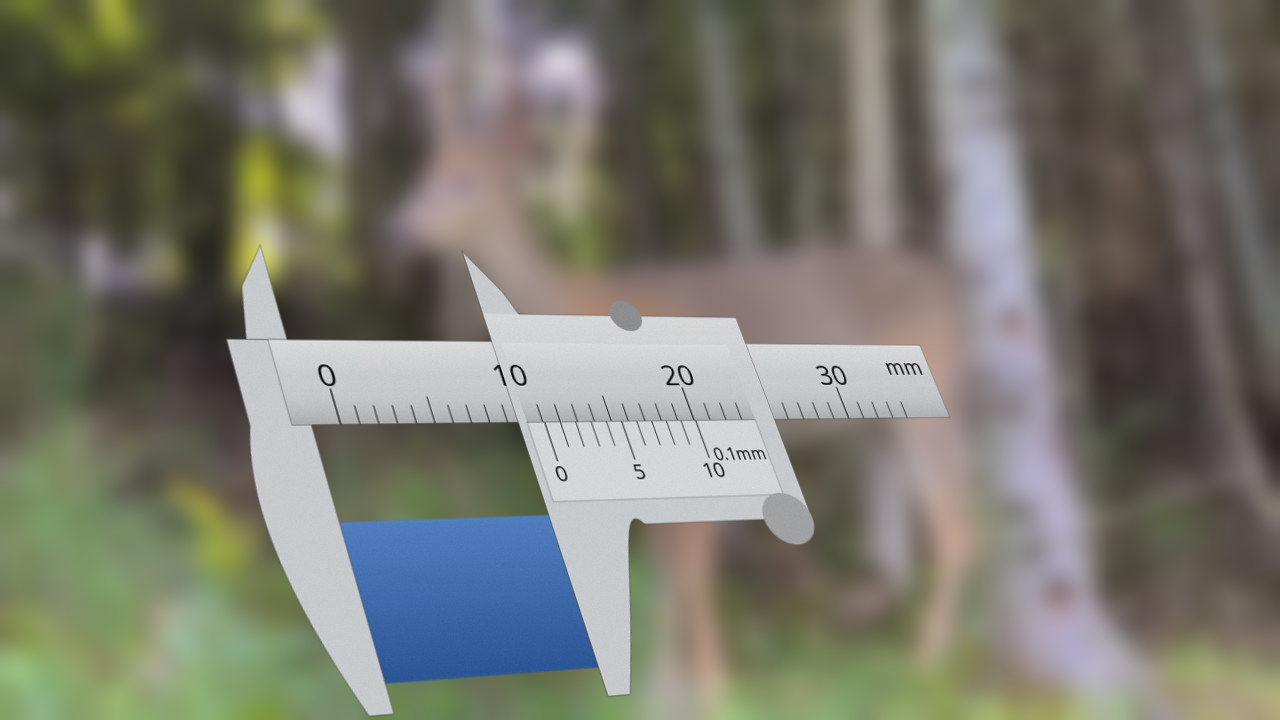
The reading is 11.1 mm
